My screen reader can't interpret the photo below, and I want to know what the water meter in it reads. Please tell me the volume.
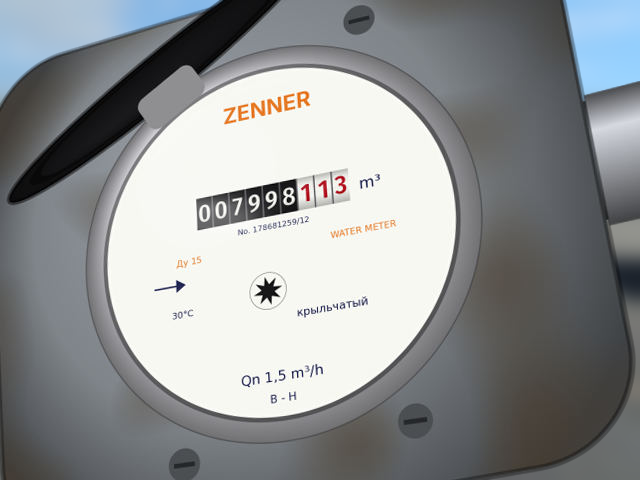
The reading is 7998.113 m³
